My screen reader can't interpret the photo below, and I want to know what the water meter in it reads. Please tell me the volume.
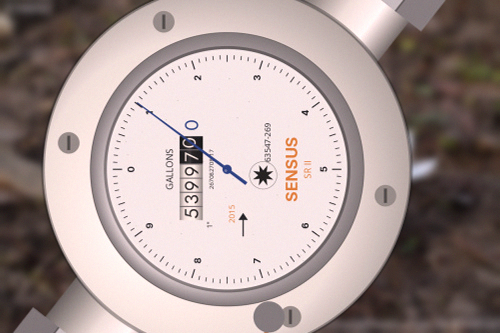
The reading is 5399701.0 gal
